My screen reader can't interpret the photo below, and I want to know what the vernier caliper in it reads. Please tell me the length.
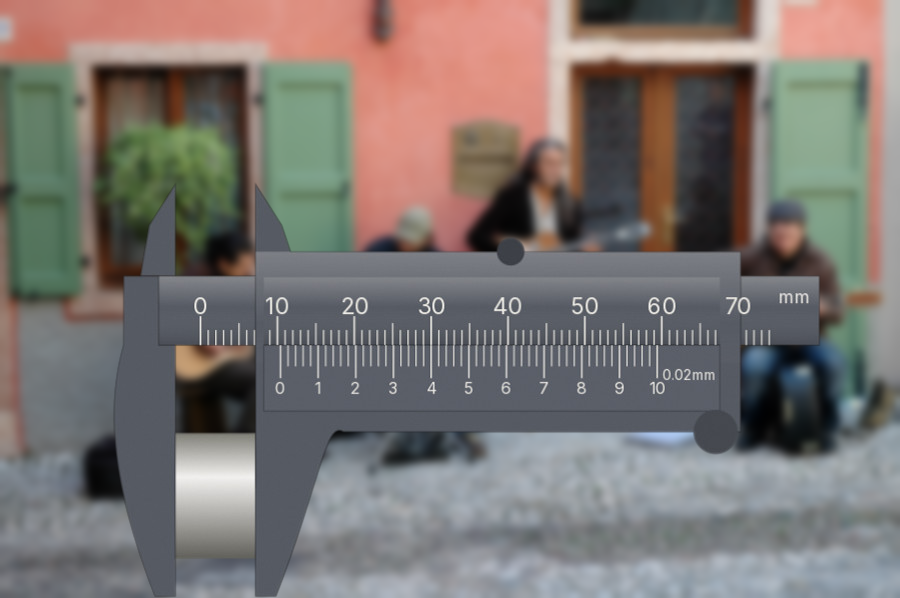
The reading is 10.4 mm
